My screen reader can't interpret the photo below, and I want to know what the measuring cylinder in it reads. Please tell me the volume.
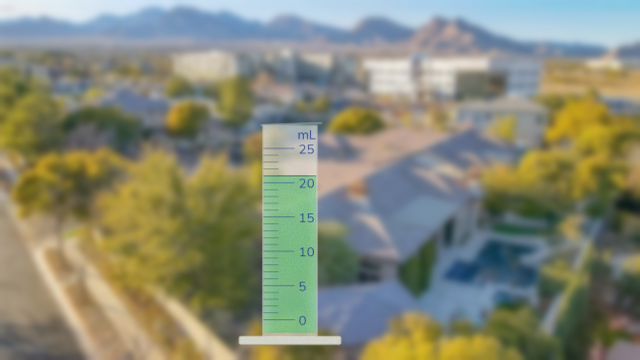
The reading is 21 mL
